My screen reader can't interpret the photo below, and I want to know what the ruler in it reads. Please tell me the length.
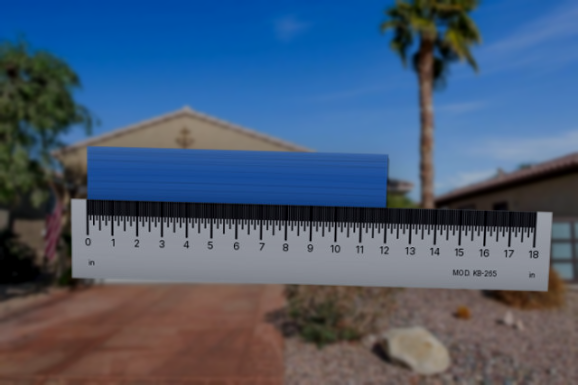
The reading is 12 in
